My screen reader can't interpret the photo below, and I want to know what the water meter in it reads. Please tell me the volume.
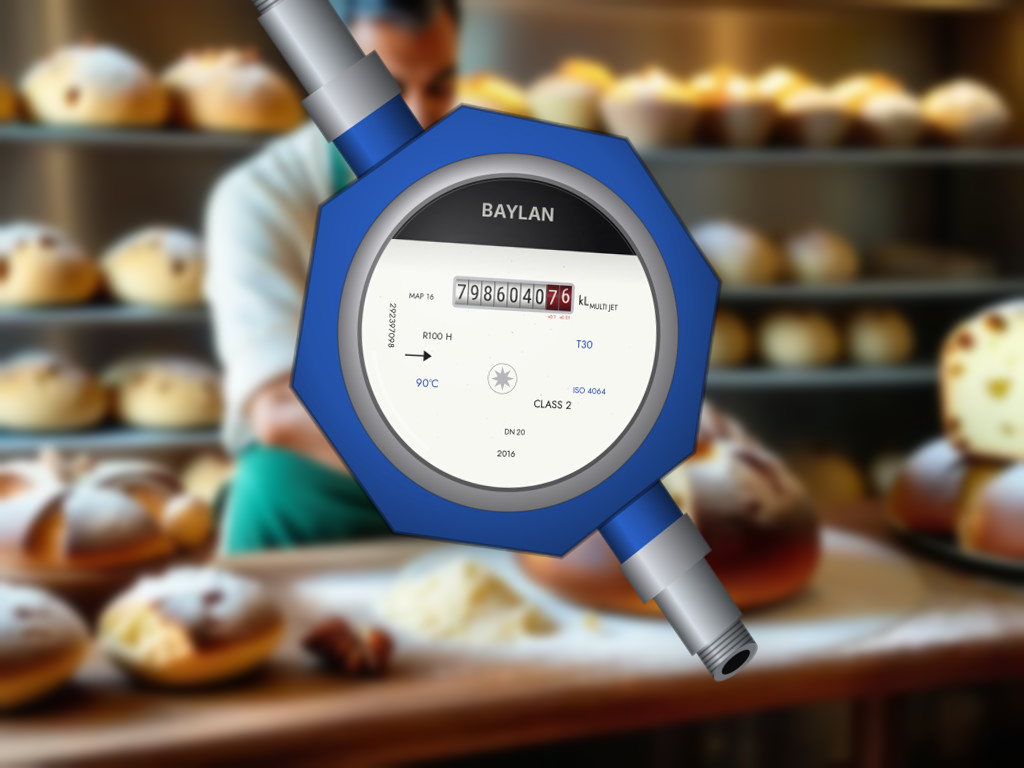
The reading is 7986040.76 kL
